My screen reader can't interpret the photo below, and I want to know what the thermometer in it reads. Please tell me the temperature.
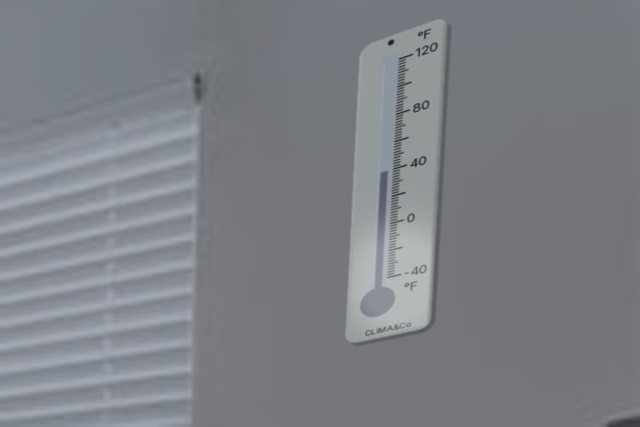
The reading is 40 °F
